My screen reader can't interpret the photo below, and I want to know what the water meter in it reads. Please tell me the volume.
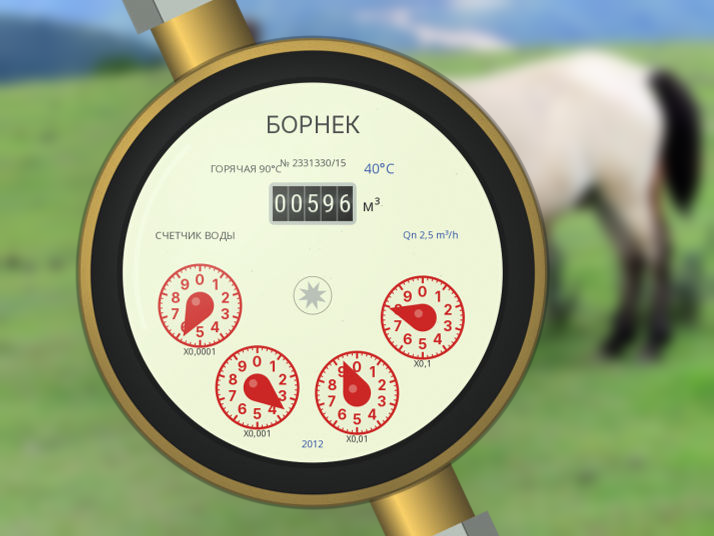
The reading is 596.7935 m³
